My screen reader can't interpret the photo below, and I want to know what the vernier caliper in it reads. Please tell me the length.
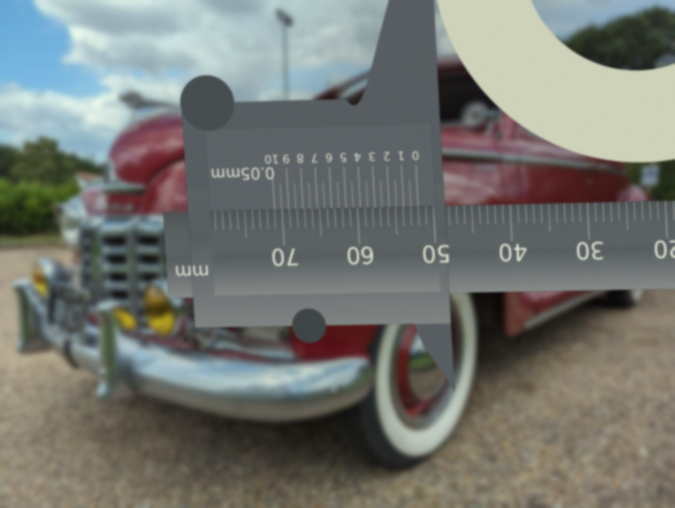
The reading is 52.0 mm
